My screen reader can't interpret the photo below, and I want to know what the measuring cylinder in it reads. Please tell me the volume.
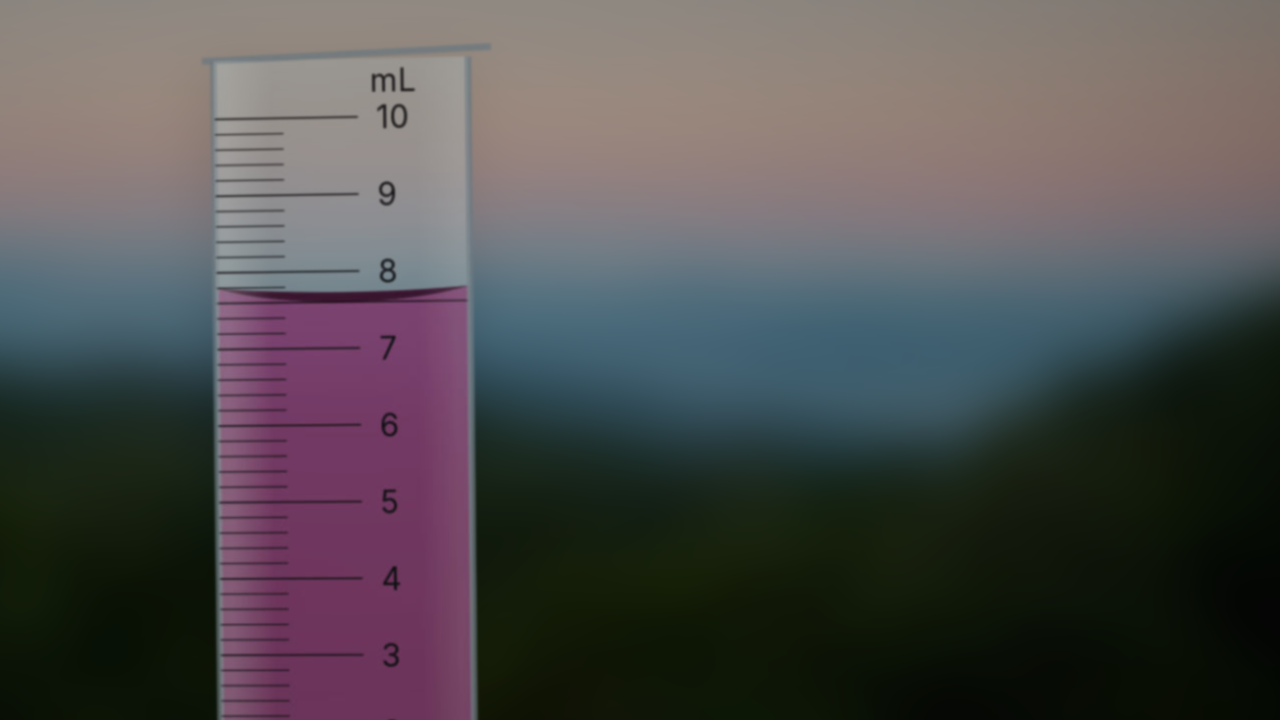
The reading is 7.6 mL
